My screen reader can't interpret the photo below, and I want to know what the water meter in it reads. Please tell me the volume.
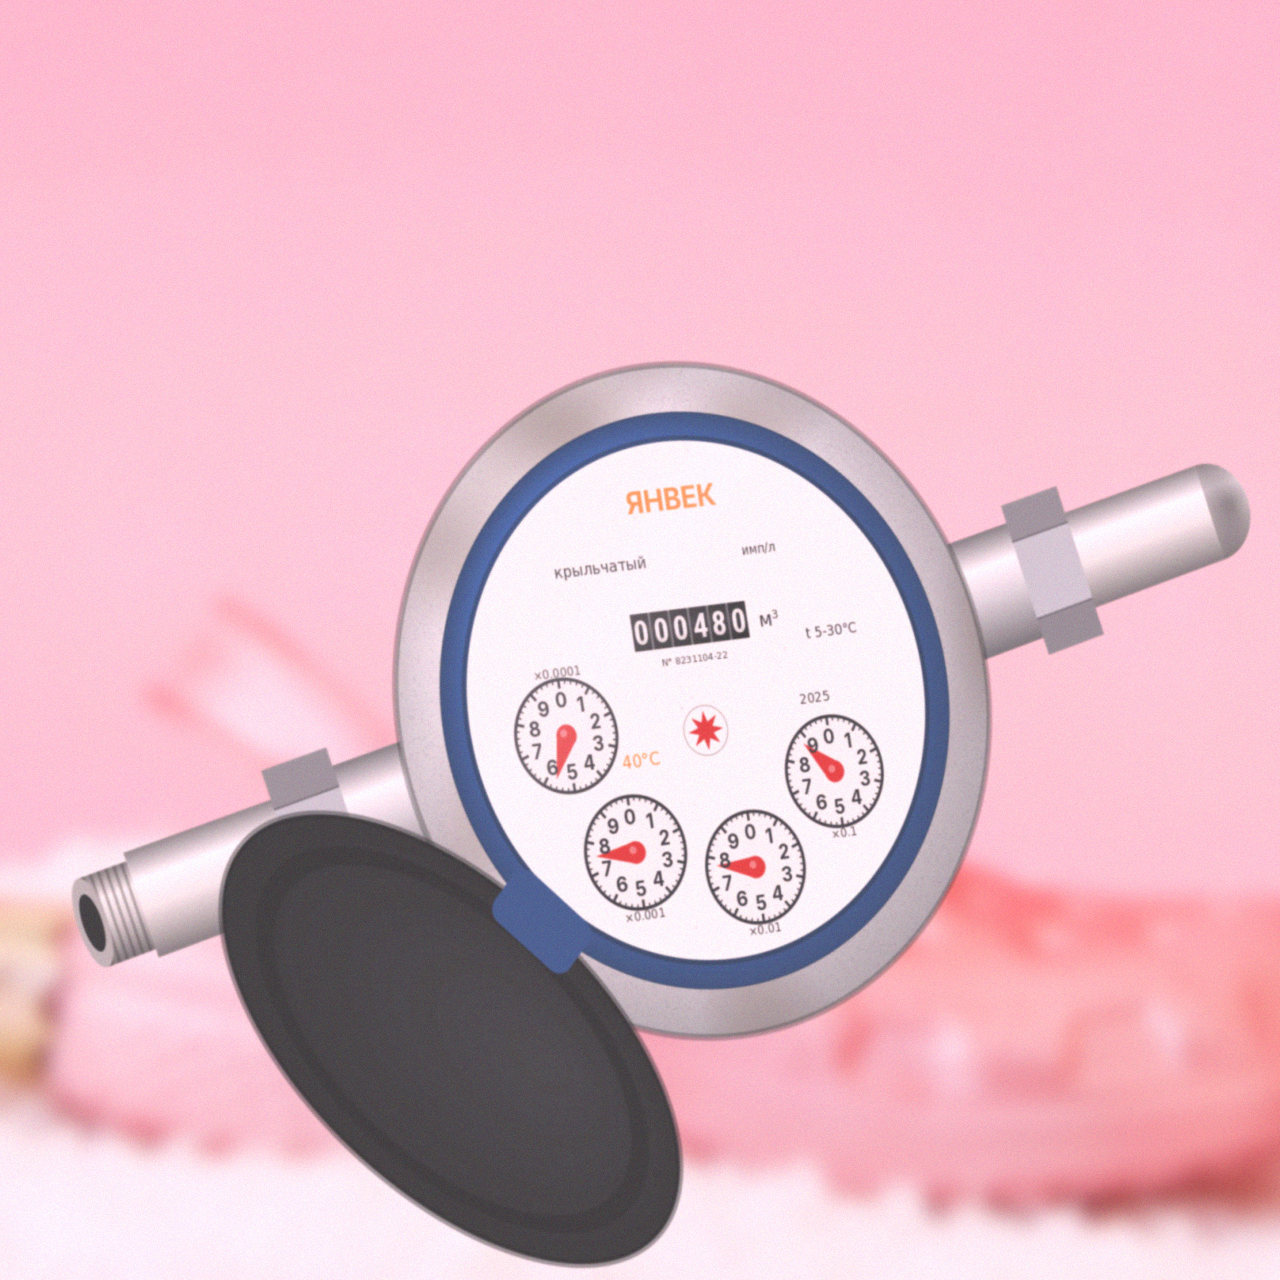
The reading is 480.8775 m³
